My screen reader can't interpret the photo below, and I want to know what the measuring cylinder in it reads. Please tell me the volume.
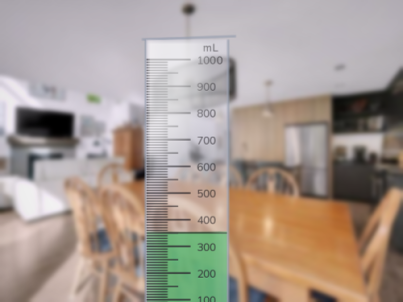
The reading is 350 mL
